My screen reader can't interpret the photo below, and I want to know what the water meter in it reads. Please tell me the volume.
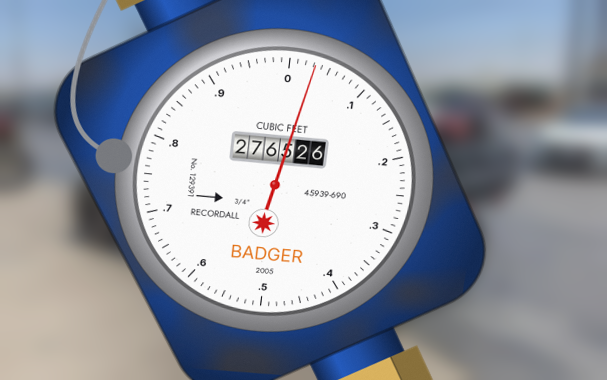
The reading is 276526.03 ft³
